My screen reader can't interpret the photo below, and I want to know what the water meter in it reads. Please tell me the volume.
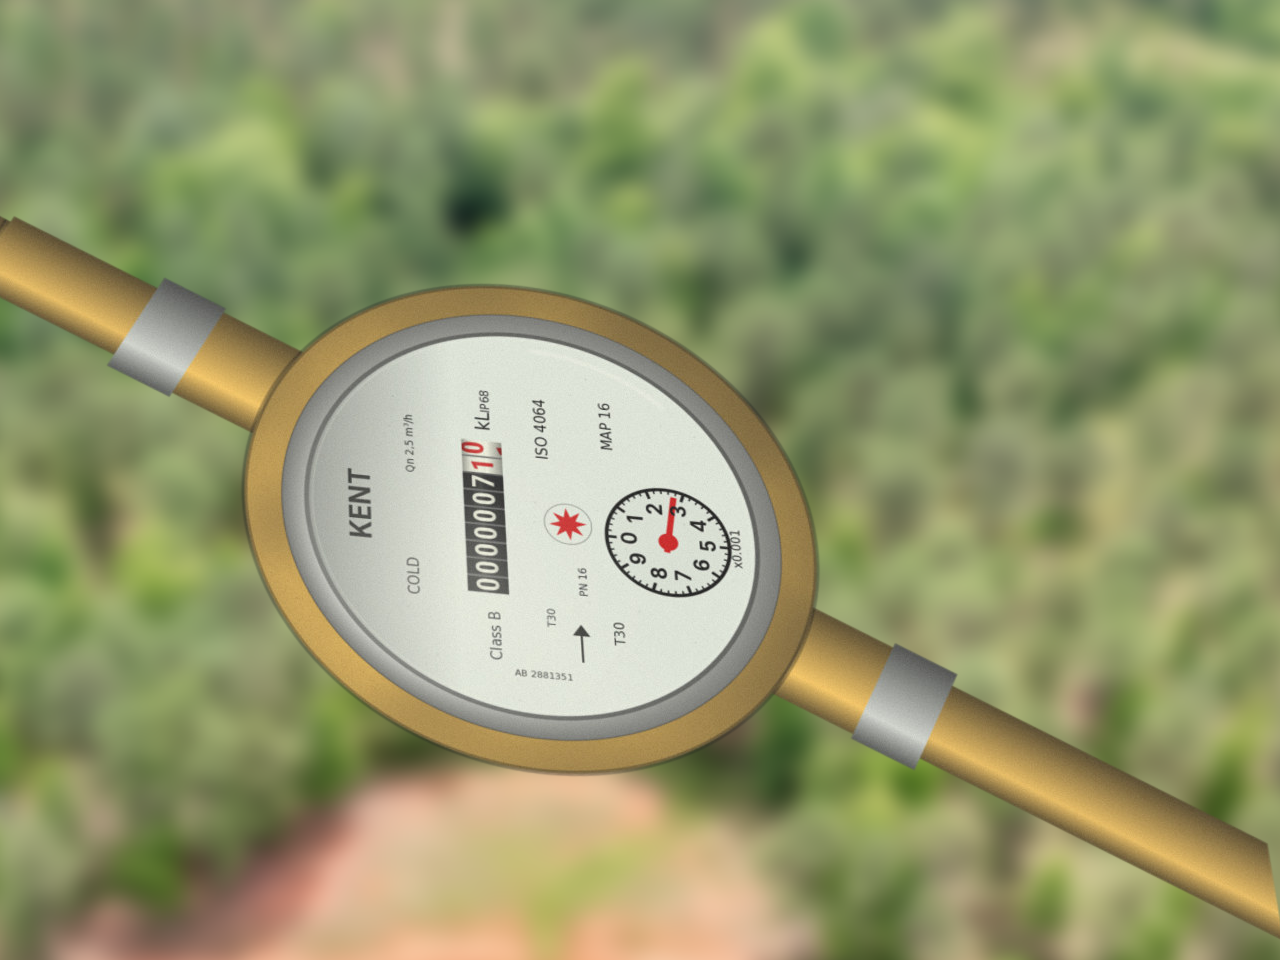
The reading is 7.102 kL
